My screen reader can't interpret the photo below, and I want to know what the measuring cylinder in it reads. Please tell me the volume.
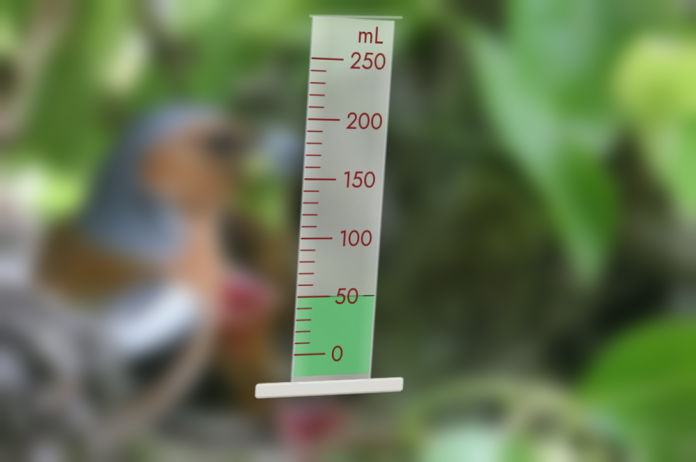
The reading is 50 mL
